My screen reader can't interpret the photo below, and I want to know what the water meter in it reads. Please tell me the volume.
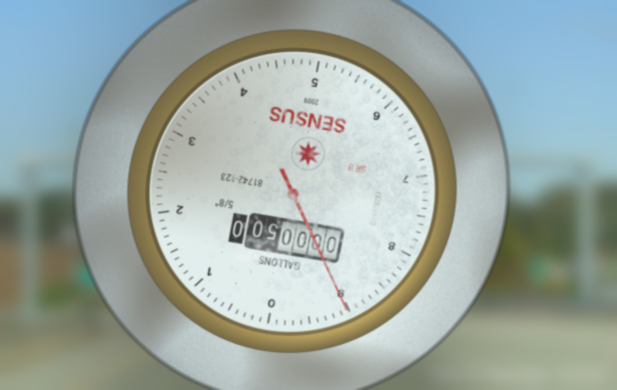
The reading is 499.0 gal
